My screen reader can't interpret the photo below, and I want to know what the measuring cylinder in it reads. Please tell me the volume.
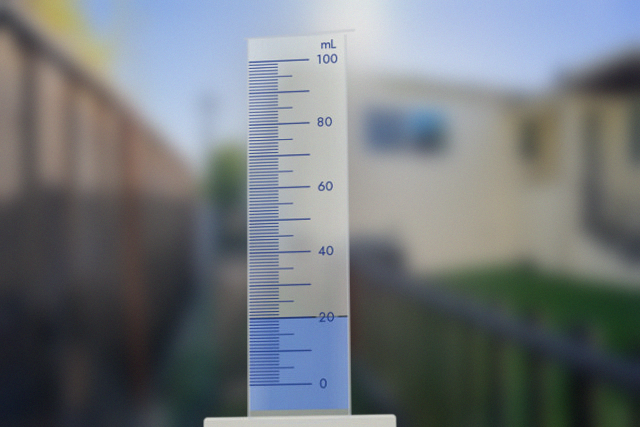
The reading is 20 mL
